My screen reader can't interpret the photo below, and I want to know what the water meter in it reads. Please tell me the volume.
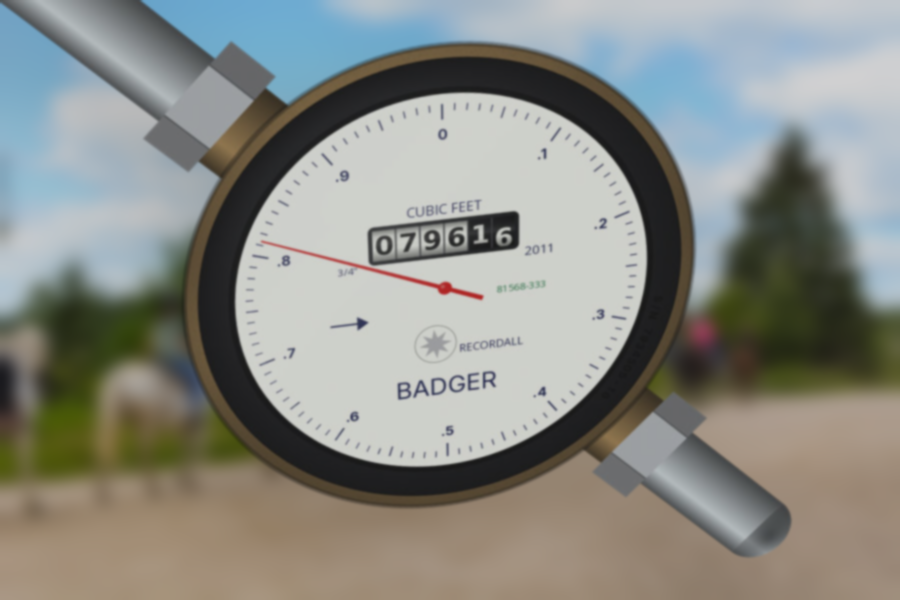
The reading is 79615.81 ft³
